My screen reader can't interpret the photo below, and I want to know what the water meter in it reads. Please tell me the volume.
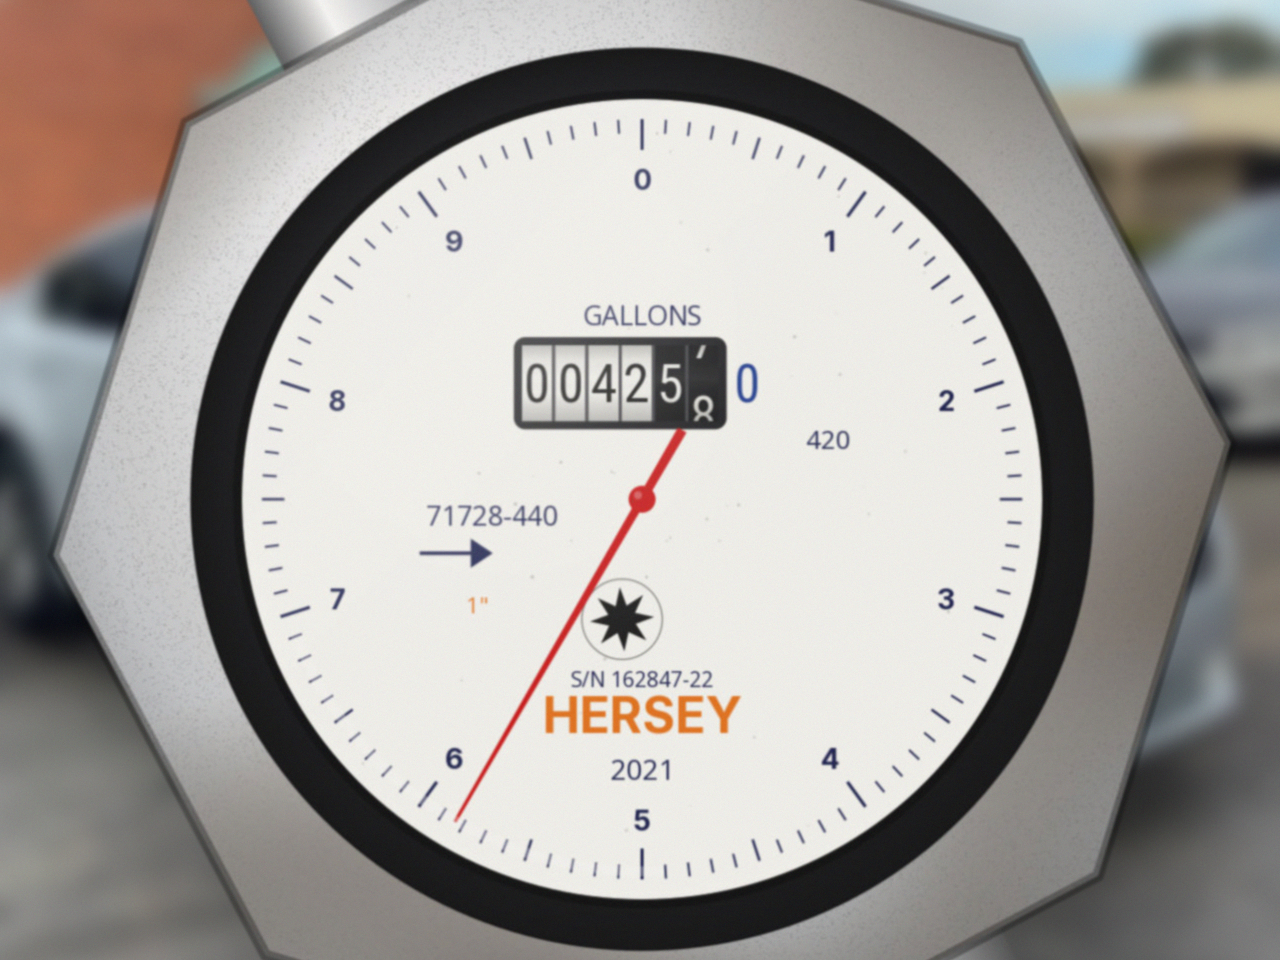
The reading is 42575.8 gal
